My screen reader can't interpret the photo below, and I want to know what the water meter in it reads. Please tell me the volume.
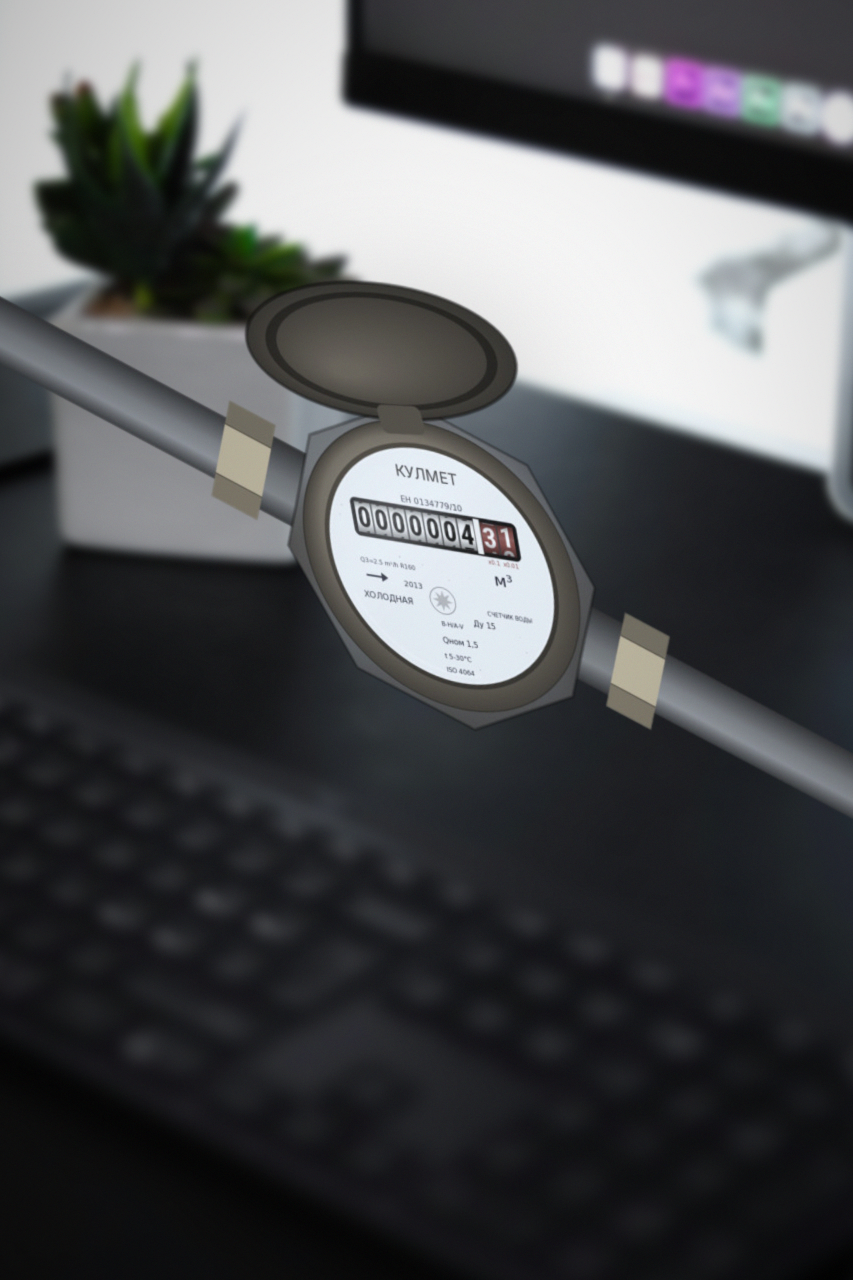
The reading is 4.31 m³
